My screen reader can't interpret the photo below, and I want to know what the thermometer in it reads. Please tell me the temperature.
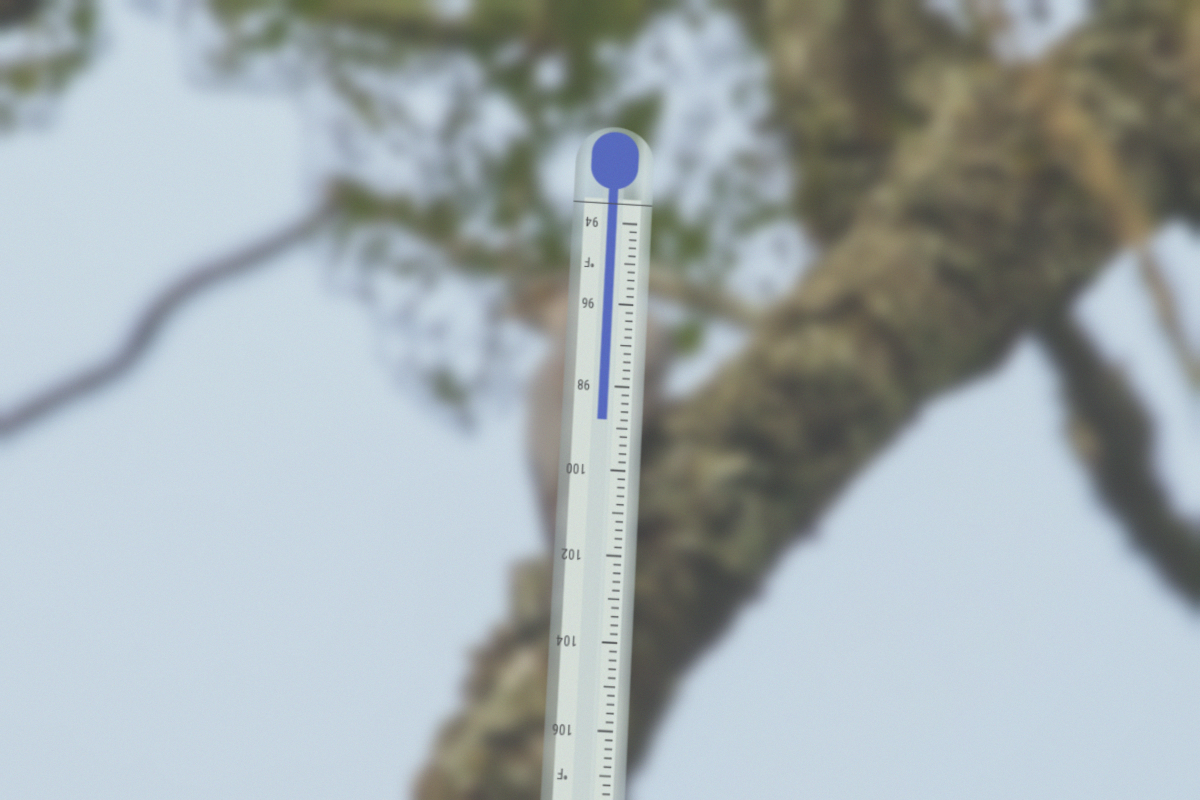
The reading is 98.8 °F
